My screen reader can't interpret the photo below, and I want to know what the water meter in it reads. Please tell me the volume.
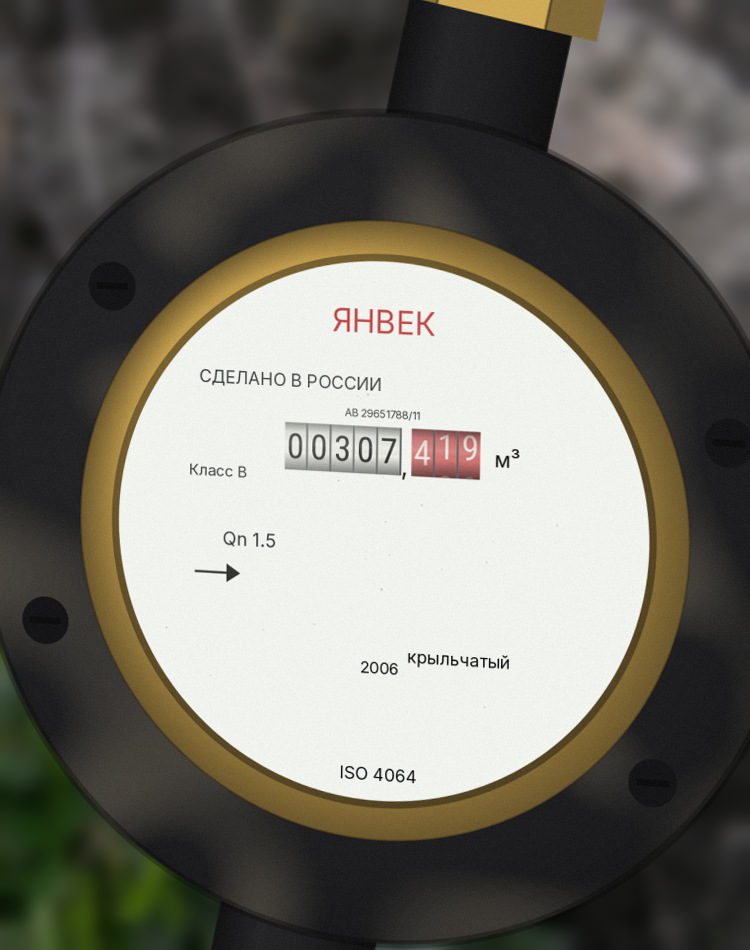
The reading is 307.419 m³
